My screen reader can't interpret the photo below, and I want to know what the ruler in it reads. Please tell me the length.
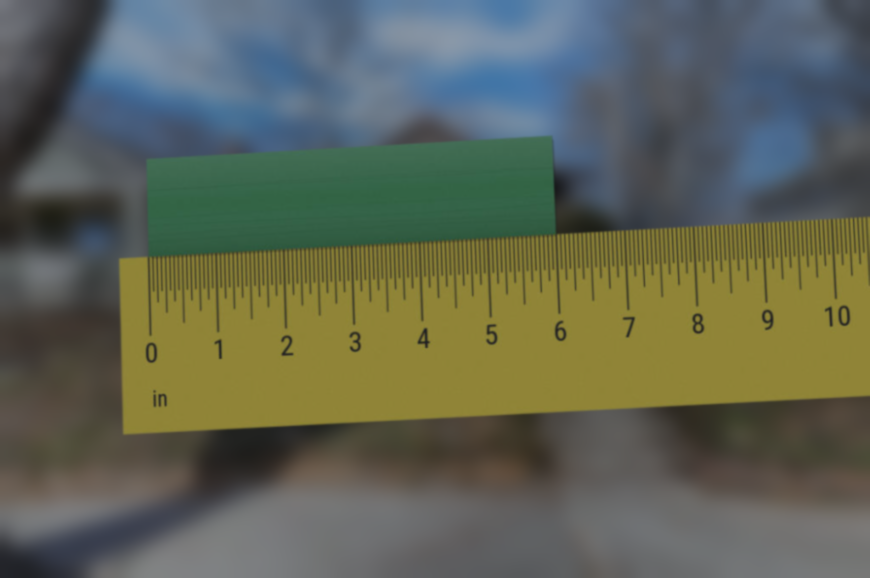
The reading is 6 in
